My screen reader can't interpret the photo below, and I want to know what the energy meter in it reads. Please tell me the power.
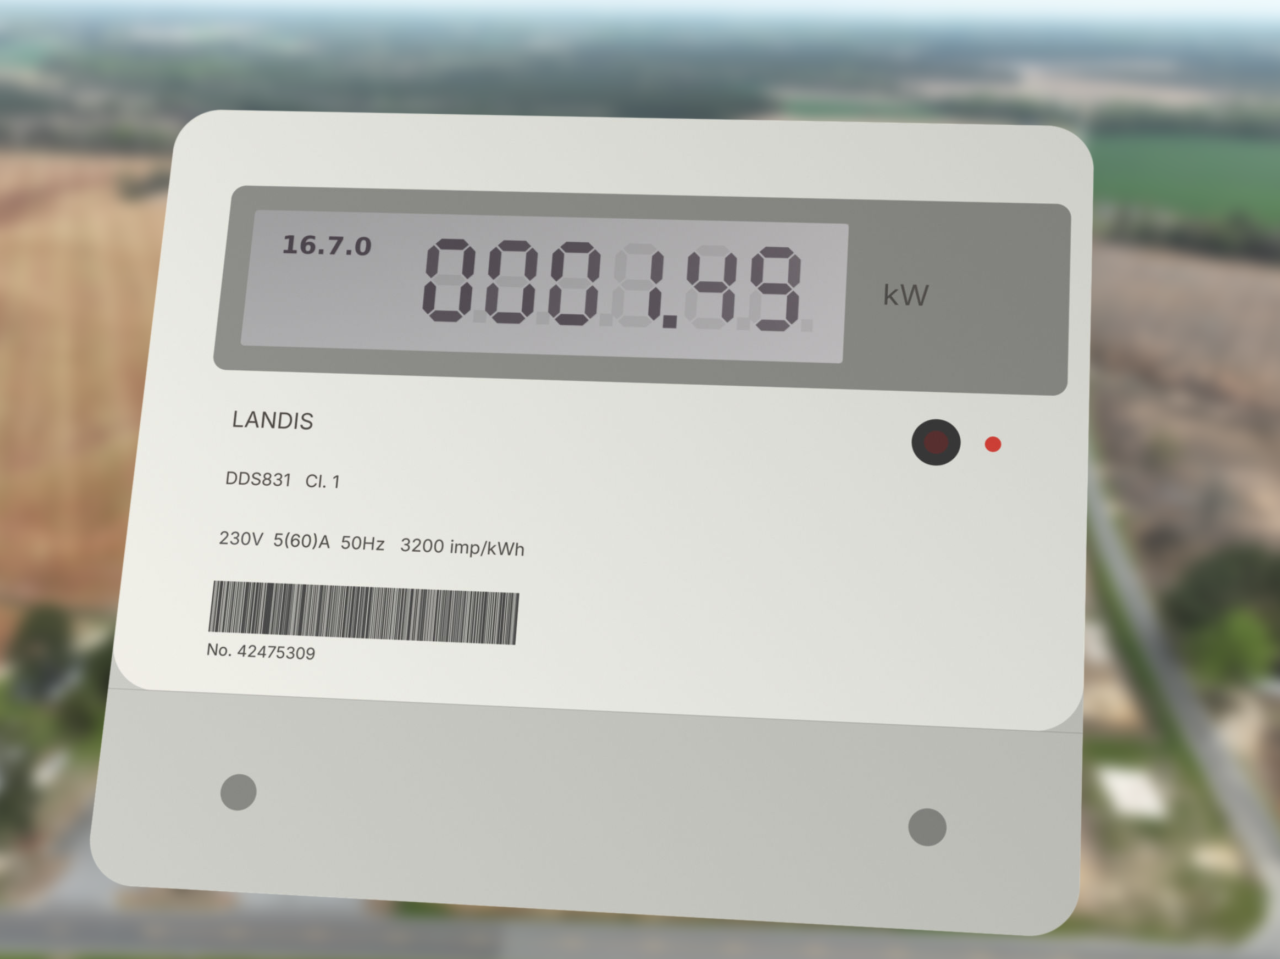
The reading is 1.49 kW
